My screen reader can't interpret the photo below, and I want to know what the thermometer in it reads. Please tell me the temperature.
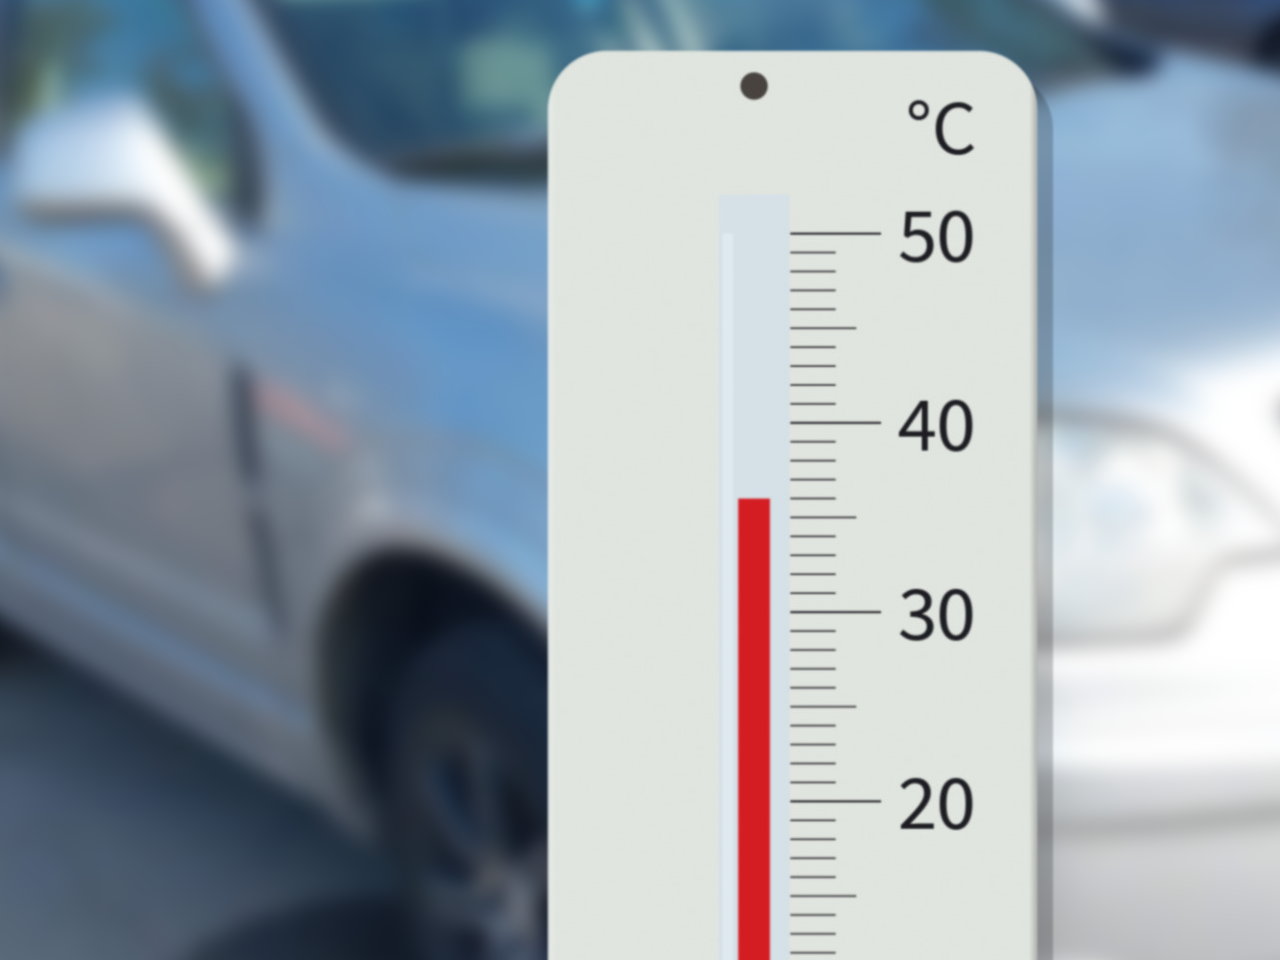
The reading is 36 °C
